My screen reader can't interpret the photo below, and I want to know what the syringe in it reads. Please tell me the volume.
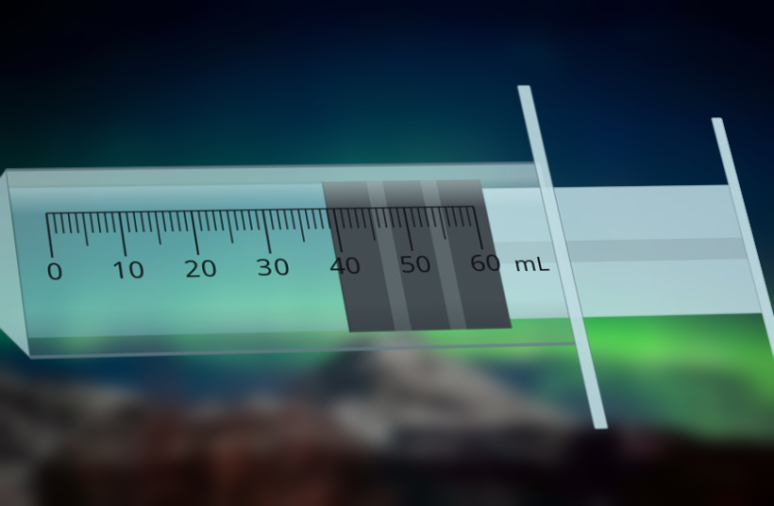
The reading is 39 mL
